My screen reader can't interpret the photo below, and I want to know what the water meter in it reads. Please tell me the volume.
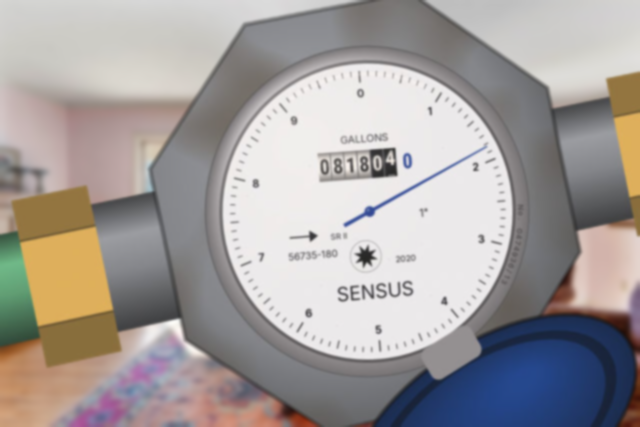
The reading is 818041.8 gal
